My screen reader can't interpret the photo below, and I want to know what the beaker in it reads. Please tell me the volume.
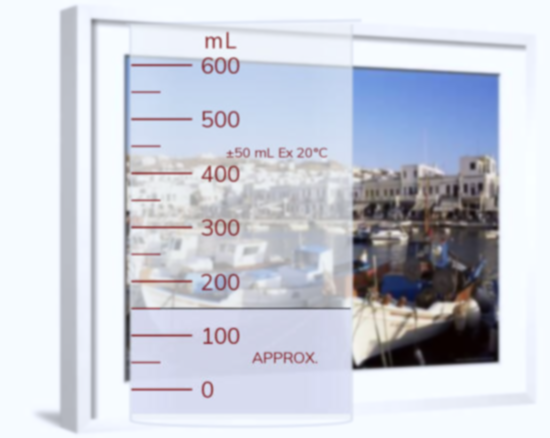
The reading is 150 mL
